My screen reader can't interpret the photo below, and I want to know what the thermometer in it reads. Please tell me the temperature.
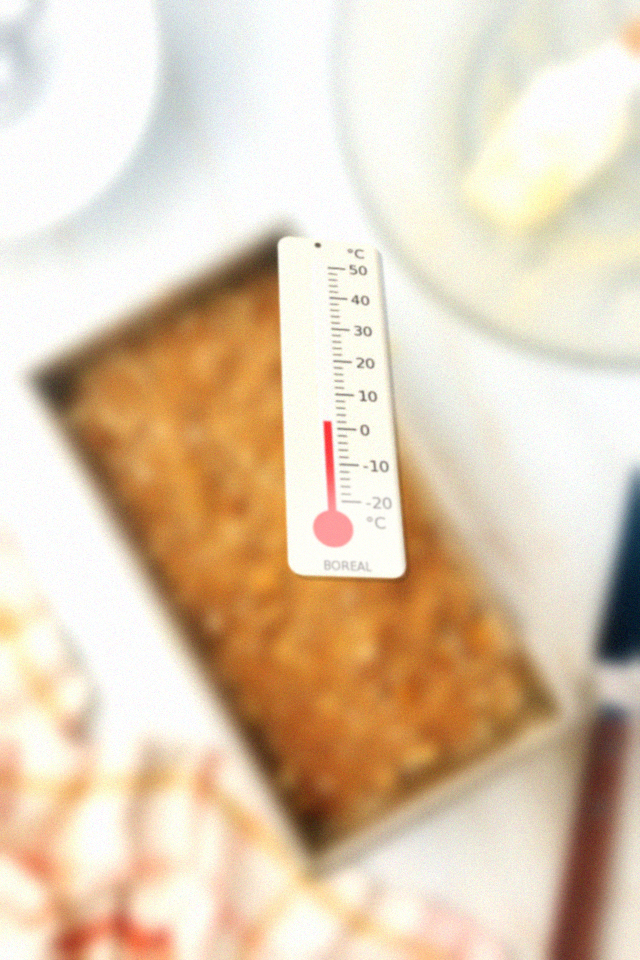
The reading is 2 °C
